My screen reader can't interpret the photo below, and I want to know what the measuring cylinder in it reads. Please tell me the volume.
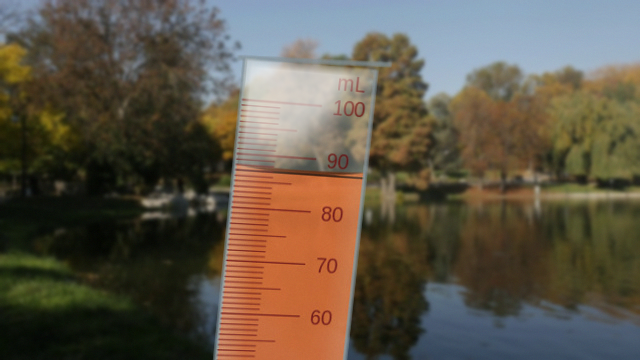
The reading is 87 mL
